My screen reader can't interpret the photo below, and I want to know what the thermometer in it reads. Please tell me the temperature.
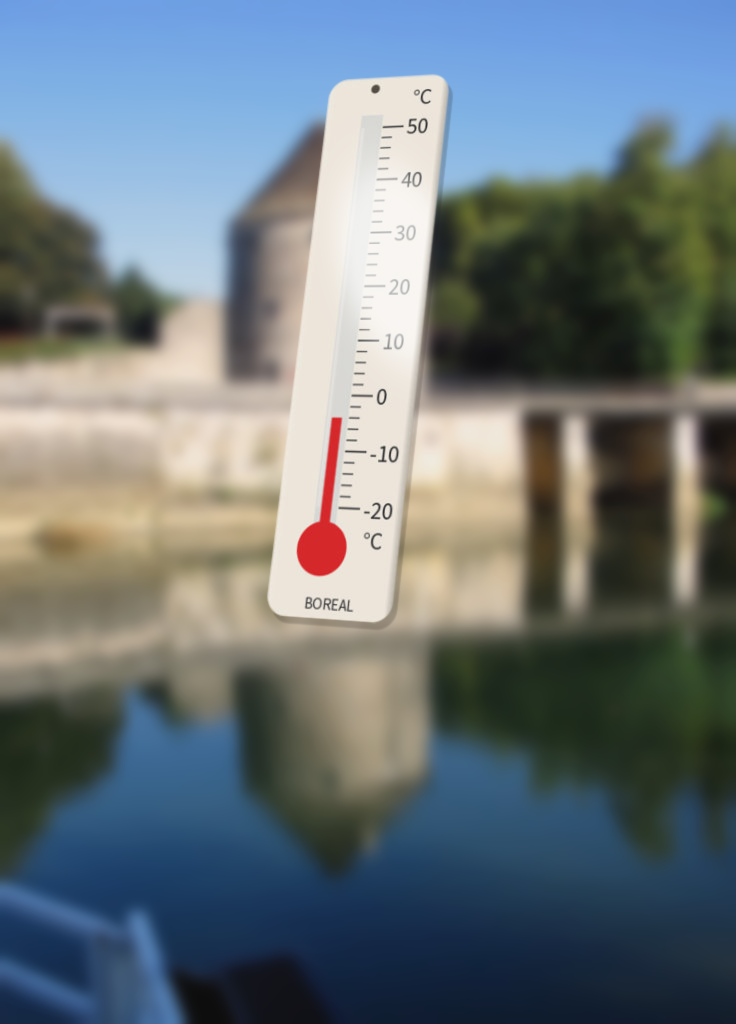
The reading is -4 °C
